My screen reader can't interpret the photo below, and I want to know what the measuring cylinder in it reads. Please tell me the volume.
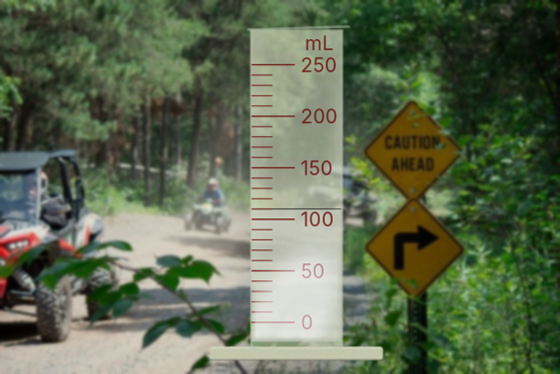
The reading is 110 mL
